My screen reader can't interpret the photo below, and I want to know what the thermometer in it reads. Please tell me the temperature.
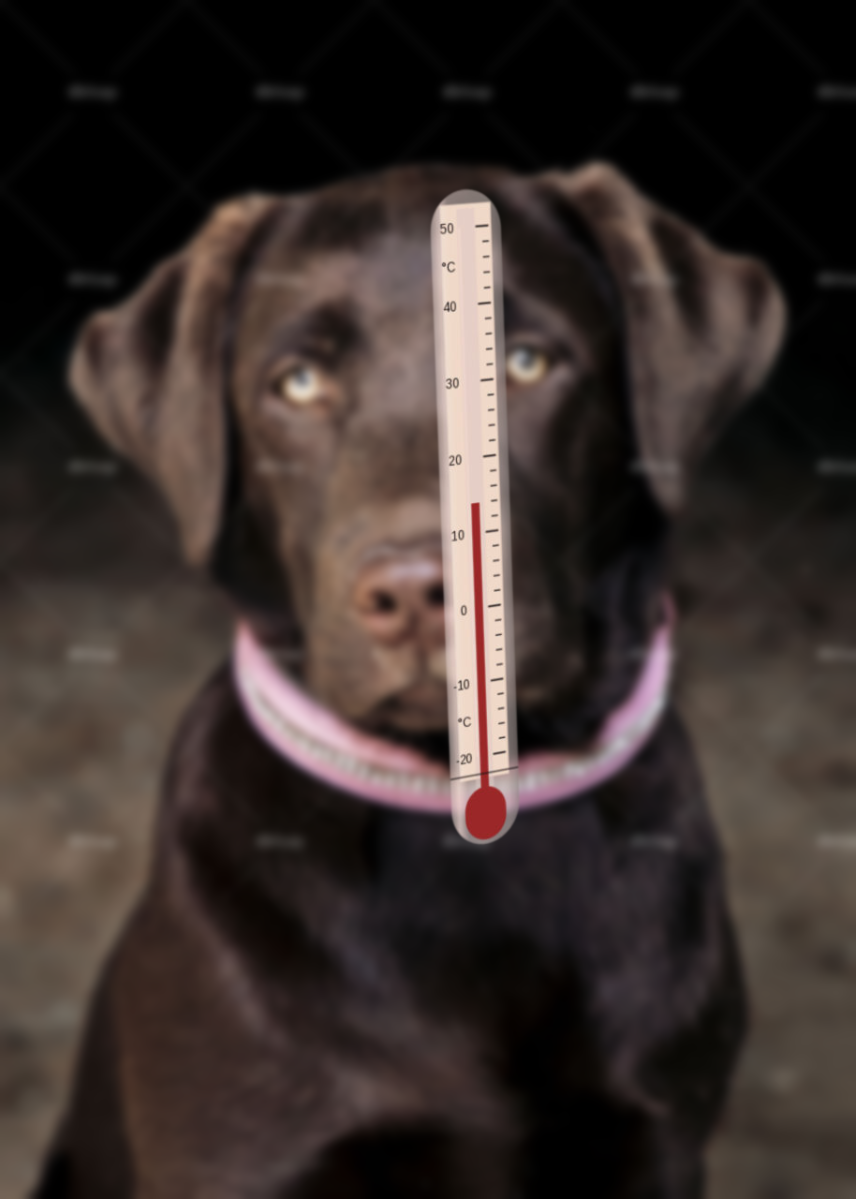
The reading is 14 °C
